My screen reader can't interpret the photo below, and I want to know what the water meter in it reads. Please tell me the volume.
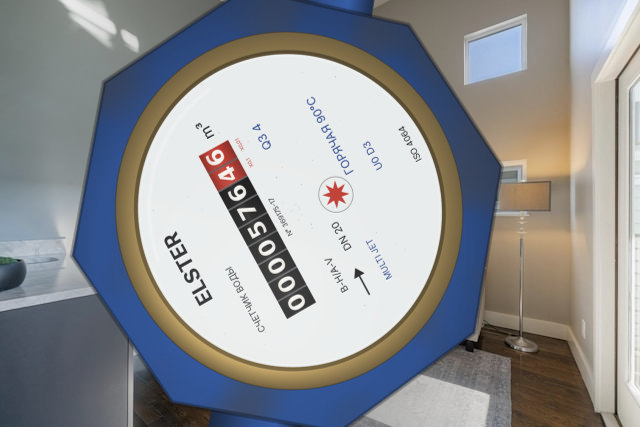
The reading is 576.46 m³
